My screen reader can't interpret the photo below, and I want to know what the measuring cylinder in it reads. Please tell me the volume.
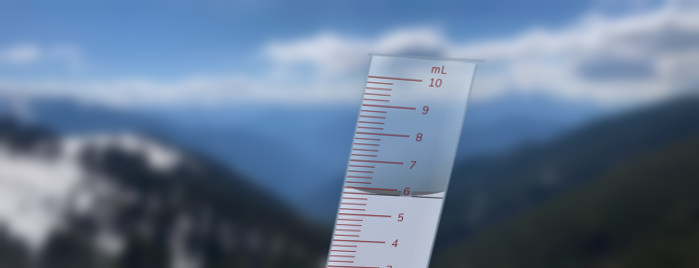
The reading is 5.8 mL
